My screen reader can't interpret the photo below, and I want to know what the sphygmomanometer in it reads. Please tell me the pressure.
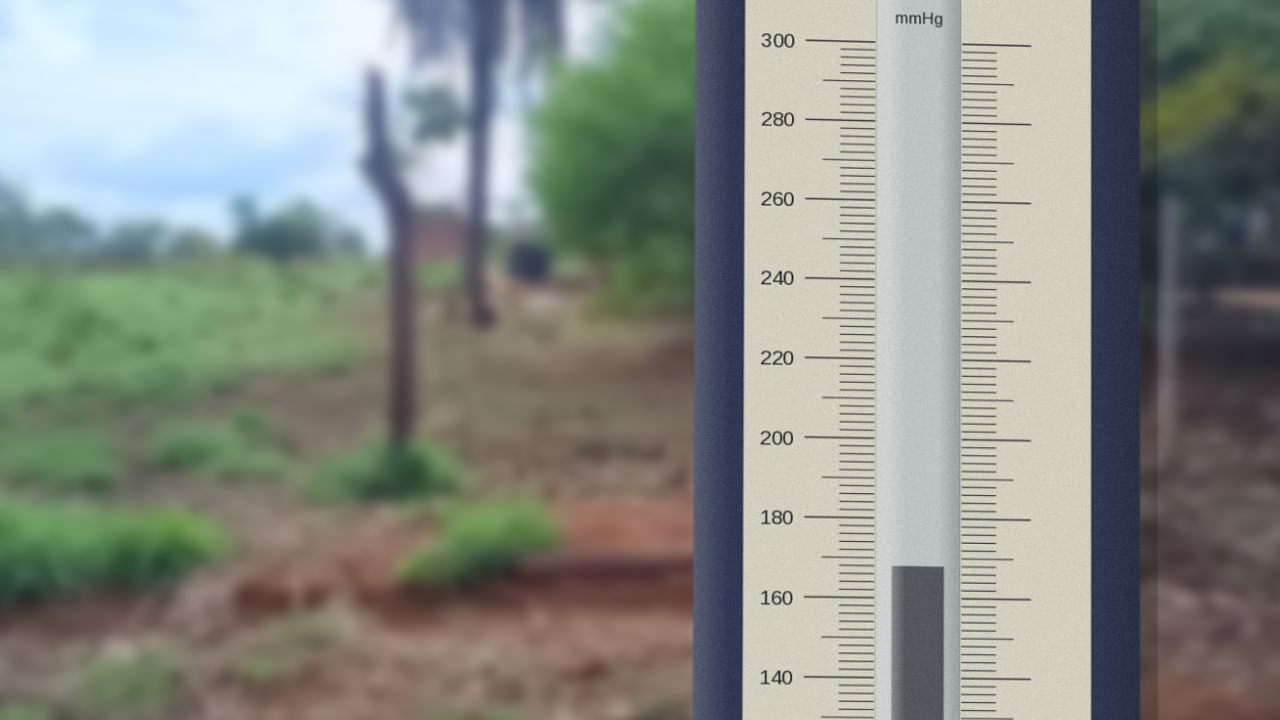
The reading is 168 mmHg
